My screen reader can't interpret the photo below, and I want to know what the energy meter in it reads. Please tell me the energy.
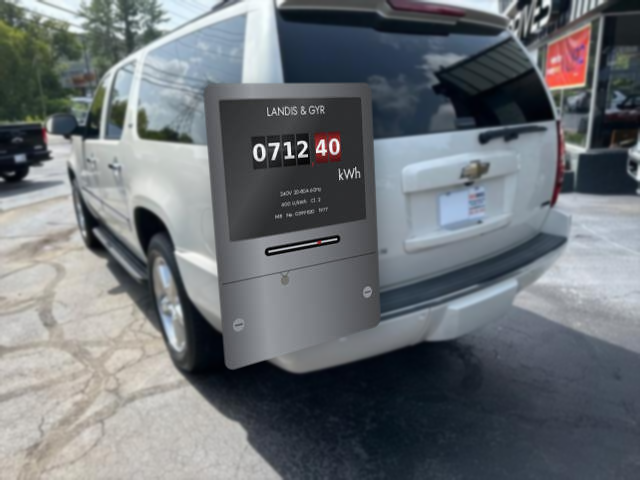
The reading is 712.40 kWh
